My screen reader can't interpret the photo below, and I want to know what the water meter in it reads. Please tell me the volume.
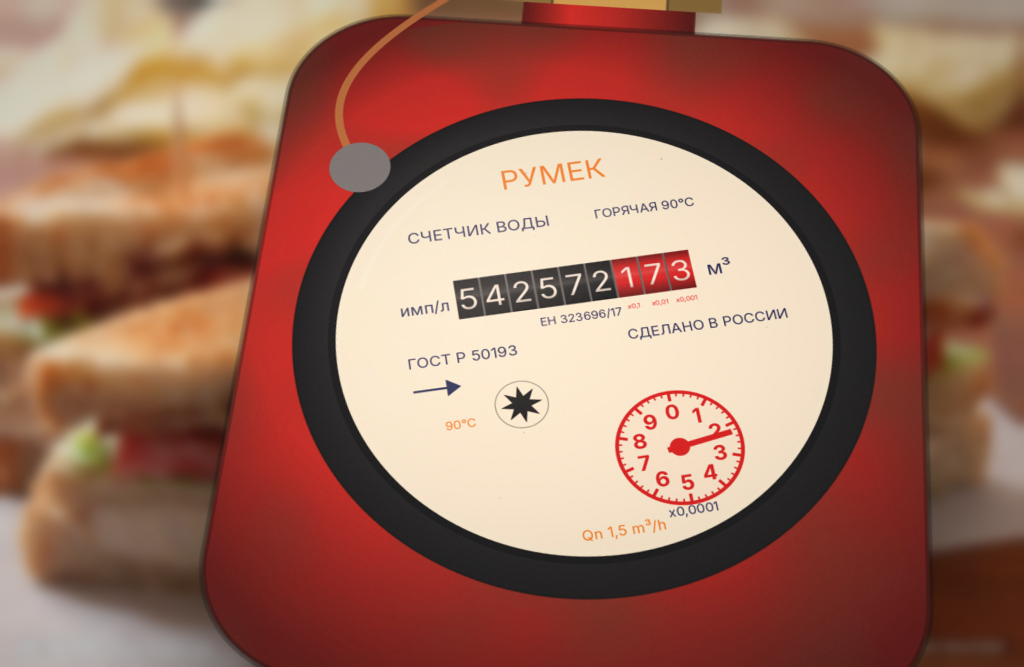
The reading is 542572.1732 m³
